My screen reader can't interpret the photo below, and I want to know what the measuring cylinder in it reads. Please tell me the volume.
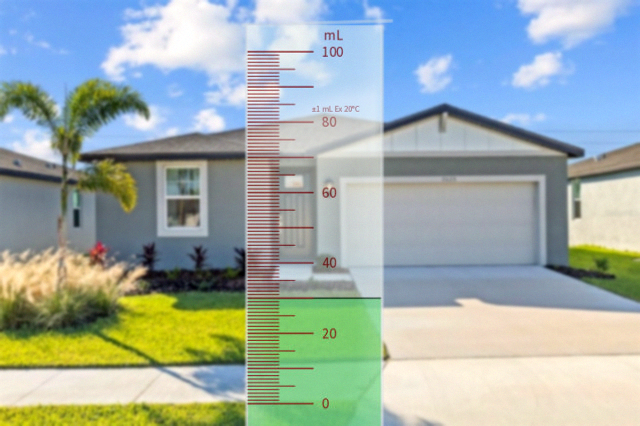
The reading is 30 mL
